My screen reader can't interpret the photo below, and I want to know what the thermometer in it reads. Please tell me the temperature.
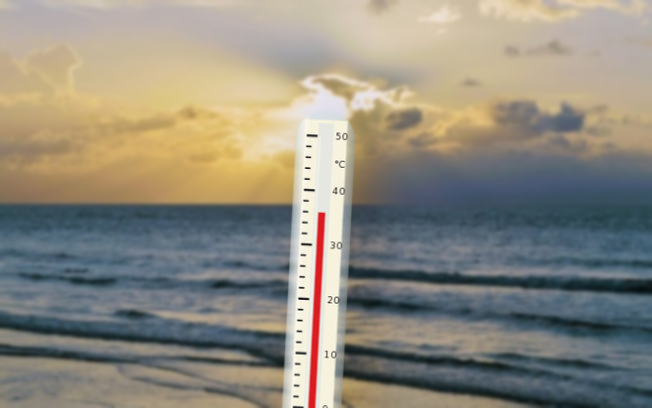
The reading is 36 °C
